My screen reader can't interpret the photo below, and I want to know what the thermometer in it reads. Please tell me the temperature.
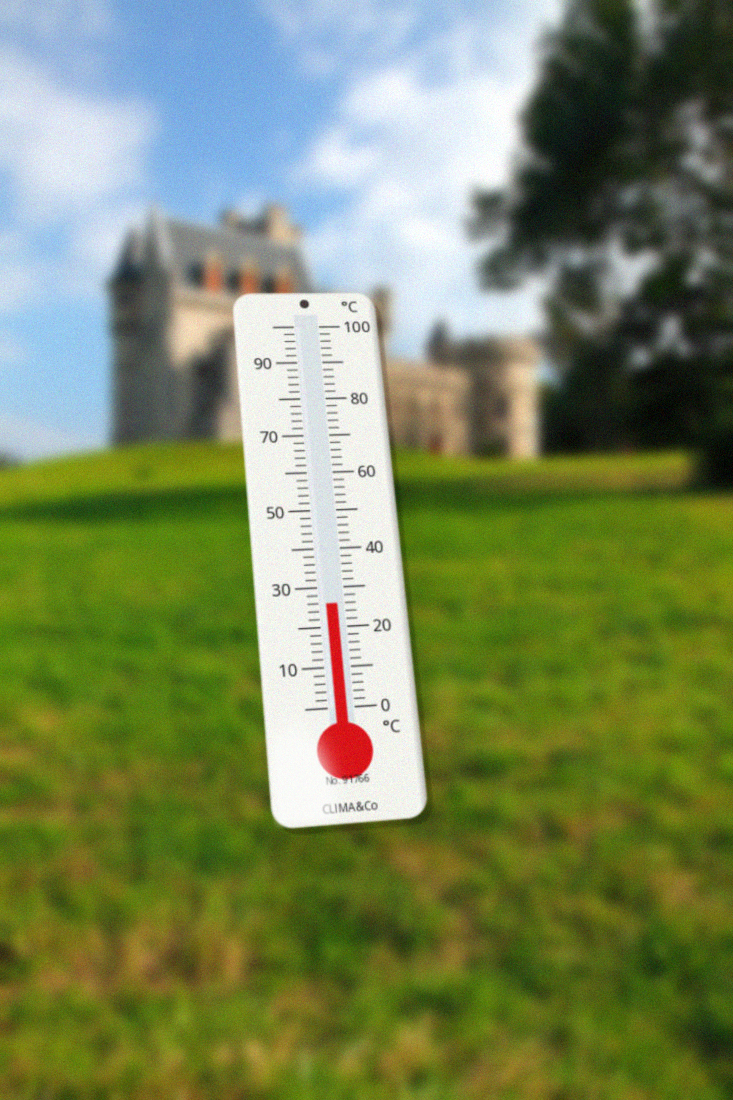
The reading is 26 °C
